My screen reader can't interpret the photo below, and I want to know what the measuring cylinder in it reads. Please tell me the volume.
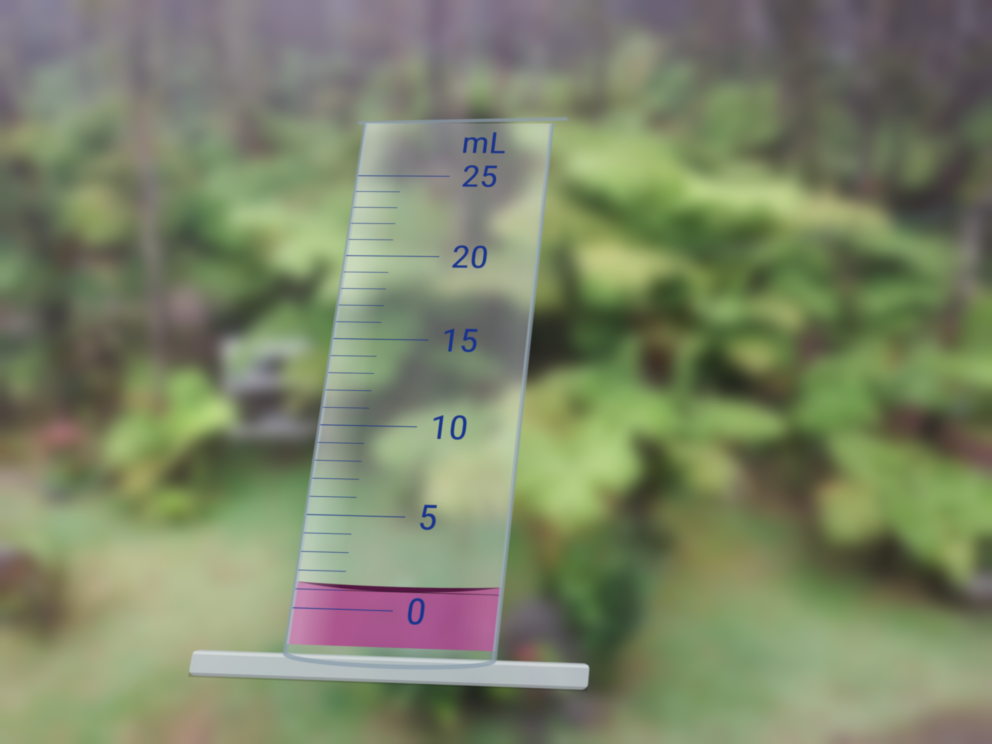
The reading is 1 mL
